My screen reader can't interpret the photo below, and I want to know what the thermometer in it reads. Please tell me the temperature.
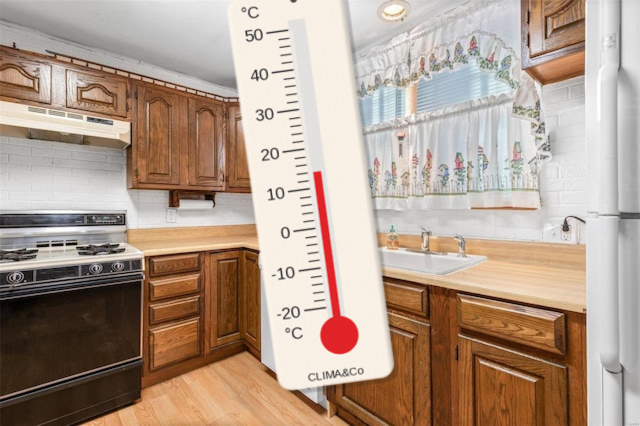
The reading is 14 °C
